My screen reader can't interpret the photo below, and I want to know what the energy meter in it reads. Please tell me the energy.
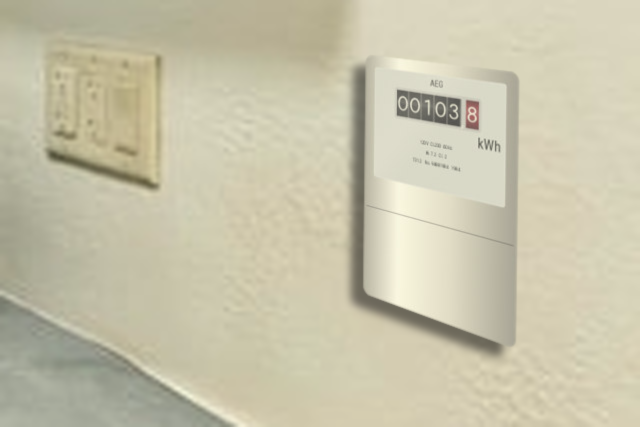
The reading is 103.8 kWh
